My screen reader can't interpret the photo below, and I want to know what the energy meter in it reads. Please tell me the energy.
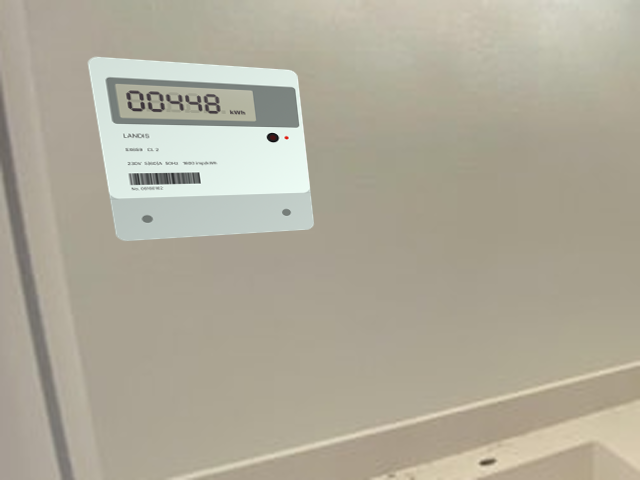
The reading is 448 kWh
